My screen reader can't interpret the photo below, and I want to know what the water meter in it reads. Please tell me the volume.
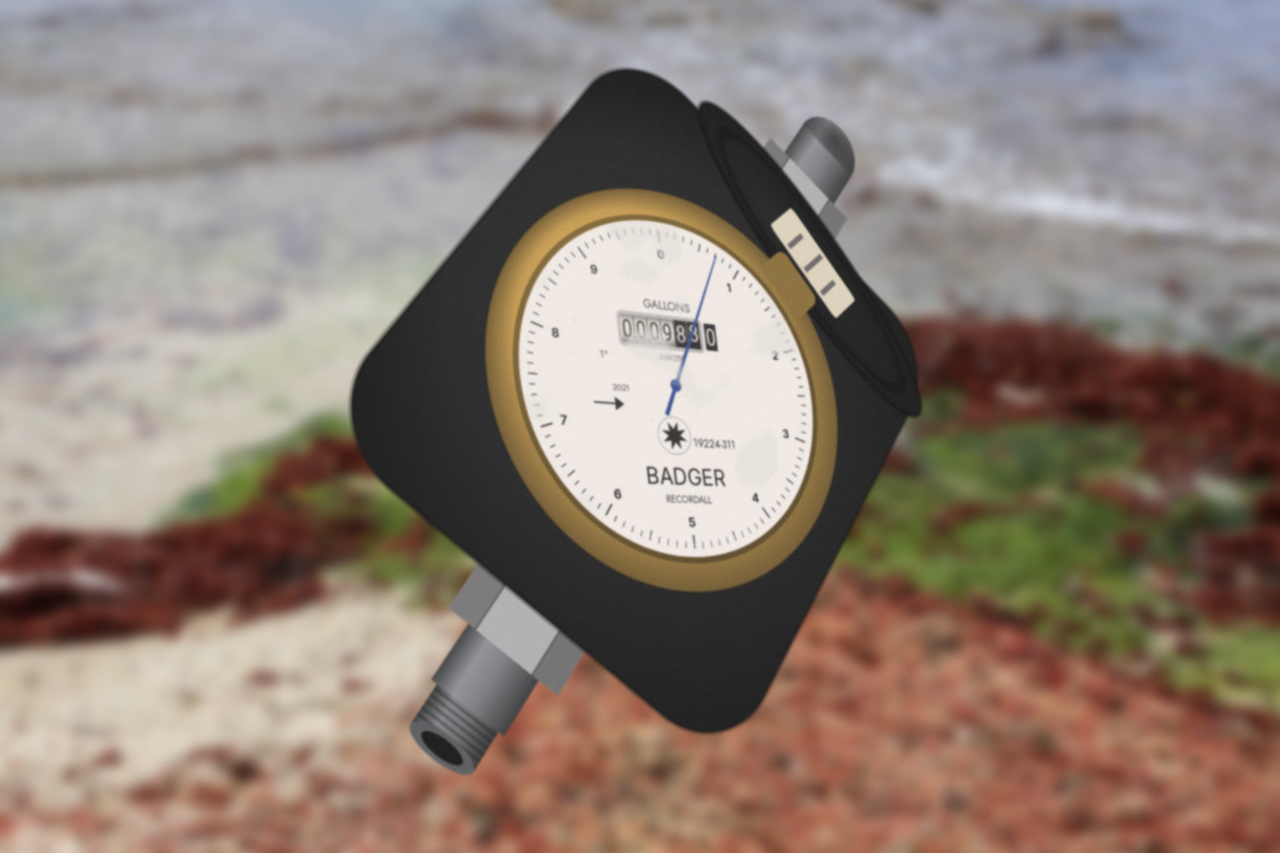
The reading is 9880.7 gal
